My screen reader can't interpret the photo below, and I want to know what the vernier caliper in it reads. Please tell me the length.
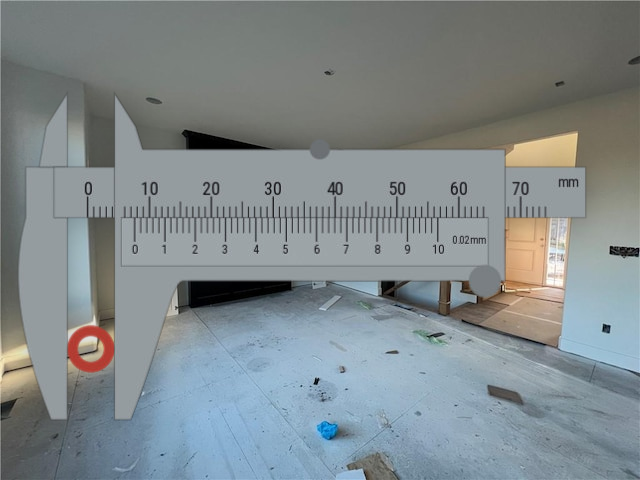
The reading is 7.6 mm
